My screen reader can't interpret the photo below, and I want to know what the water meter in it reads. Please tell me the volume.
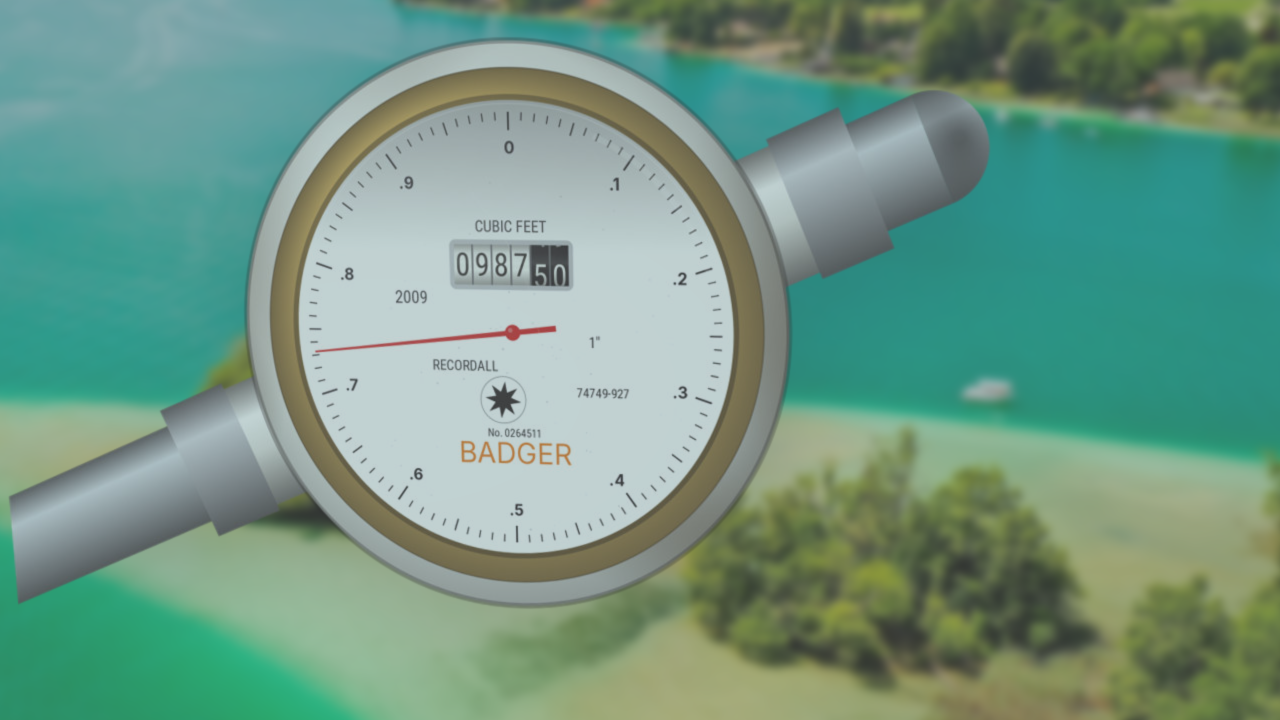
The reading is 98749.73 ft³
